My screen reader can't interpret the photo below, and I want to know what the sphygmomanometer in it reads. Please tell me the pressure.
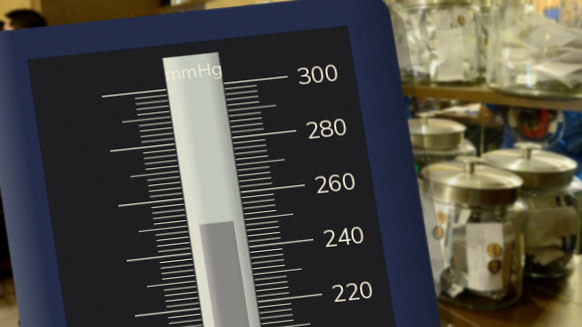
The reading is 250 mmHg
